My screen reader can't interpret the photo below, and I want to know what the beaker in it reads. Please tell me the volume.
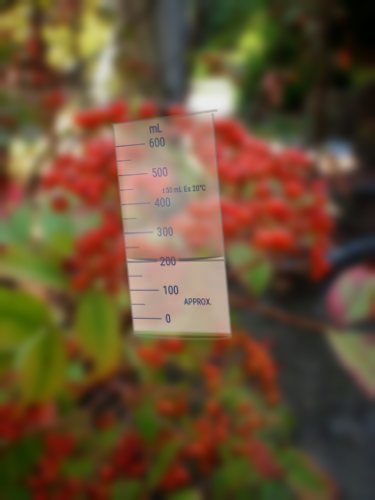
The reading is 200 mL
